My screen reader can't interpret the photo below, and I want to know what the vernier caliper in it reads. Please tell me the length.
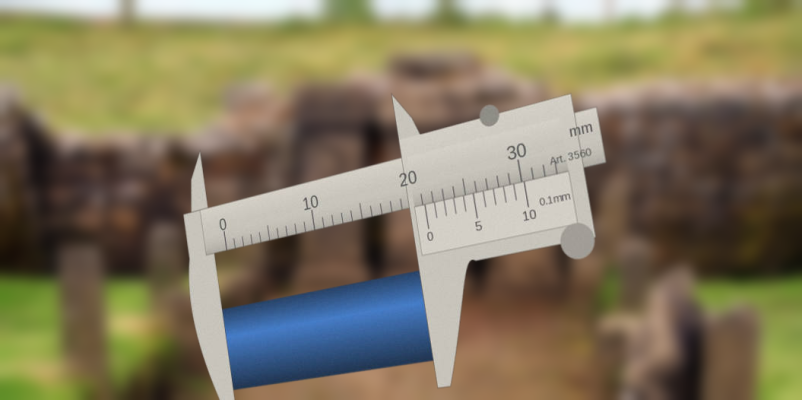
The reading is 21.2 mm
